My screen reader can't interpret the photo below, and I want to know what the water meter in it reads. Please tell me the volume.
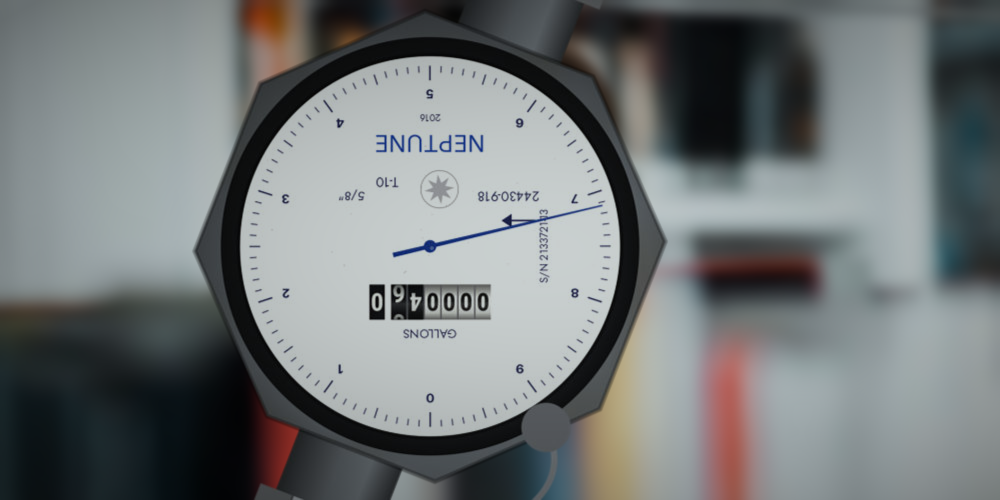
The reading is 457.1 gal
